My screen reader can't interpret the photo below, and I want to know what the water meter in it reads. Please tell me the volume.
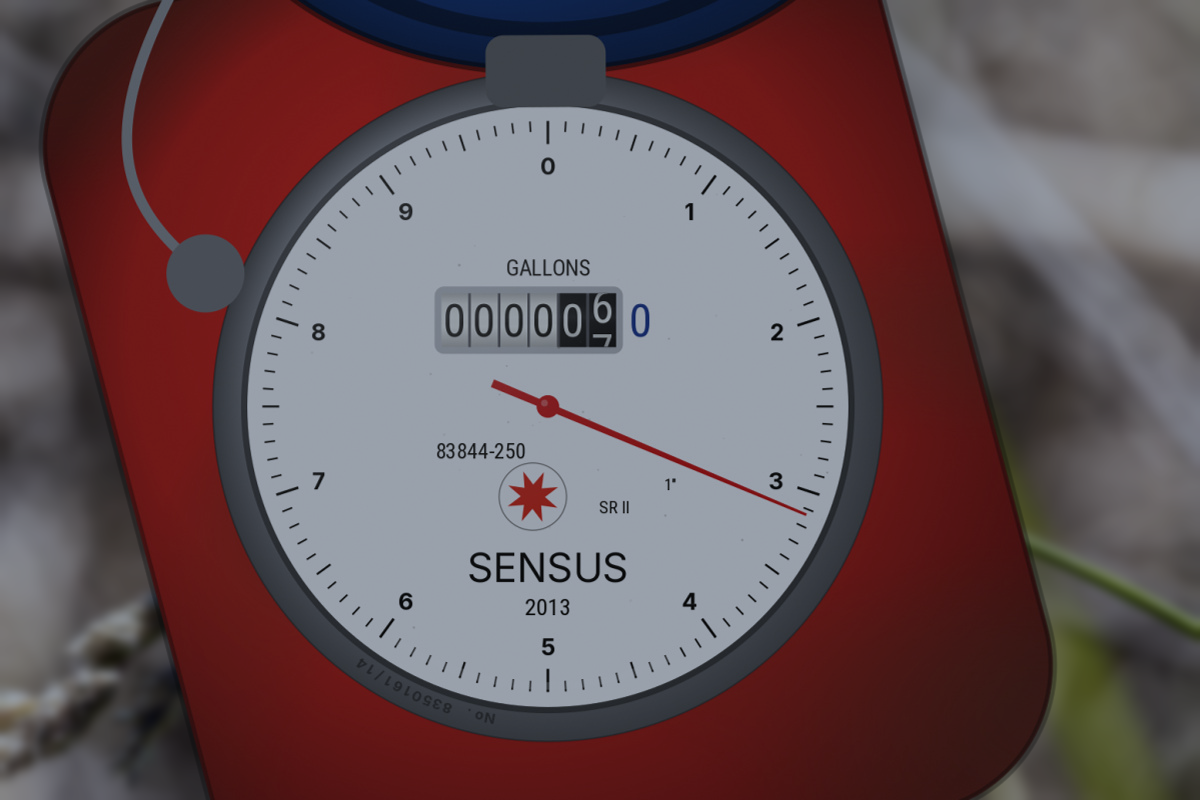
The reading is 63.1 gal
